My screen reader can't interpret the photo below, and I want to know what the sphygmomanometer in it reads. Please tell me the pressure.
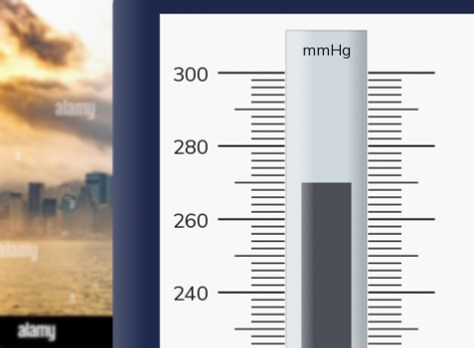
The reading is 270 mmHg
